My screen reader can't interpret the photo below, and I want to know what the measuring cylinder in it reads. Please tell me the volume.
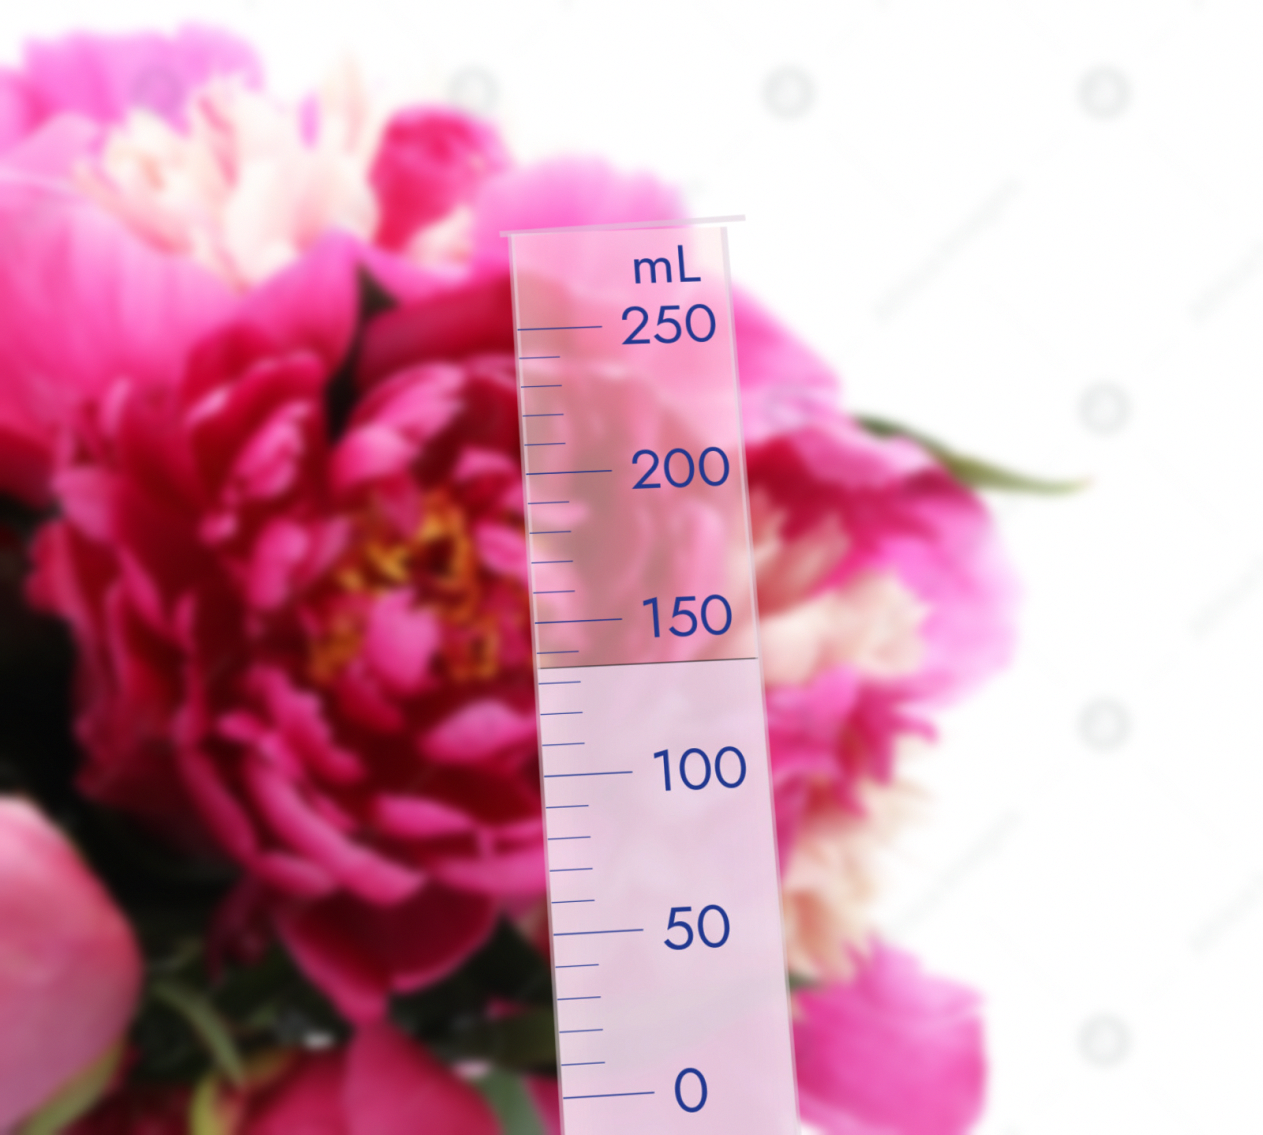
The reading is 135 mL
